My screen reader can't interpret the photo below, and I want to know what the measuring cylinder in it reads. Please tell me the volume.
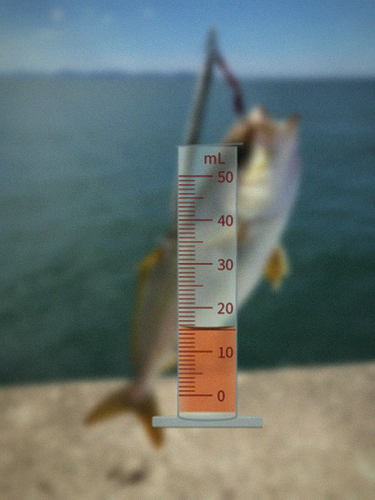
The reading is 15 mL
